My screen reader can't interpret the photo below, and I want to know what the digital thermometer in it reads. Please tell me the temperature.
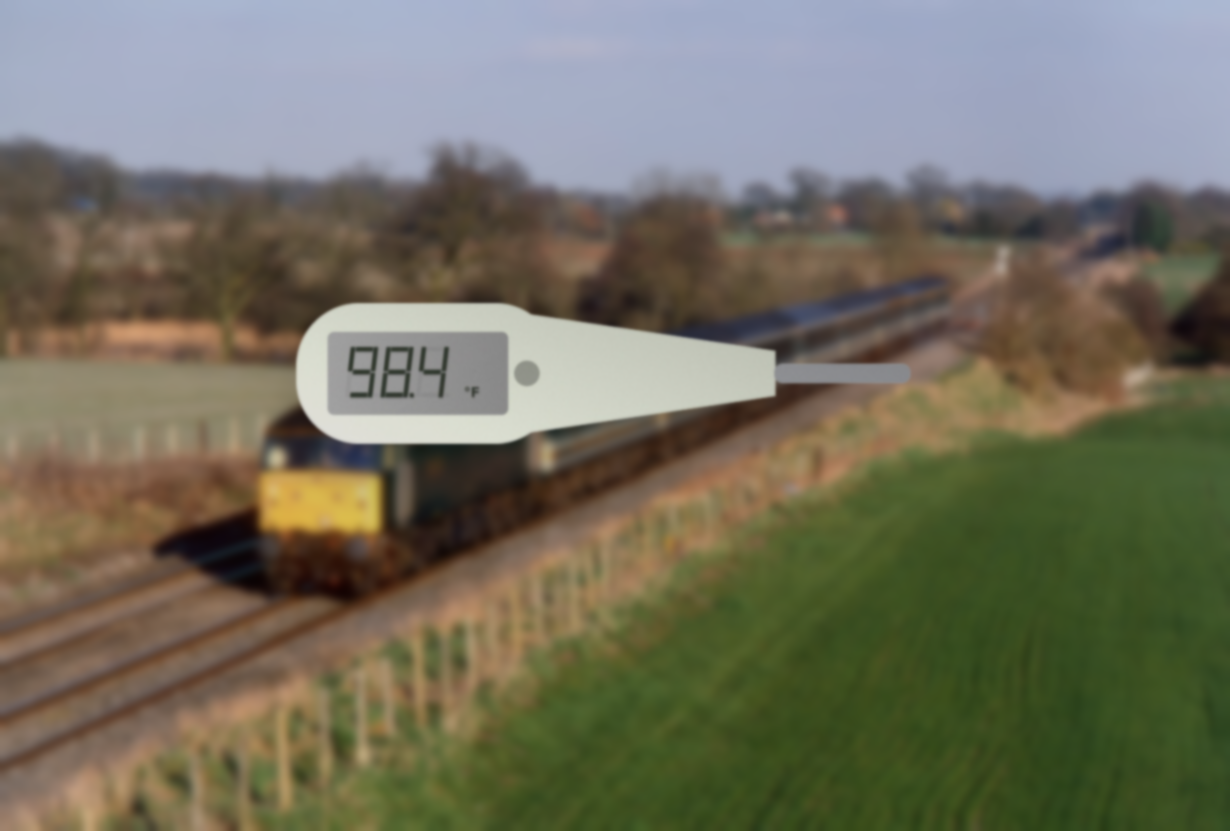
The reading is 98.4 °F
